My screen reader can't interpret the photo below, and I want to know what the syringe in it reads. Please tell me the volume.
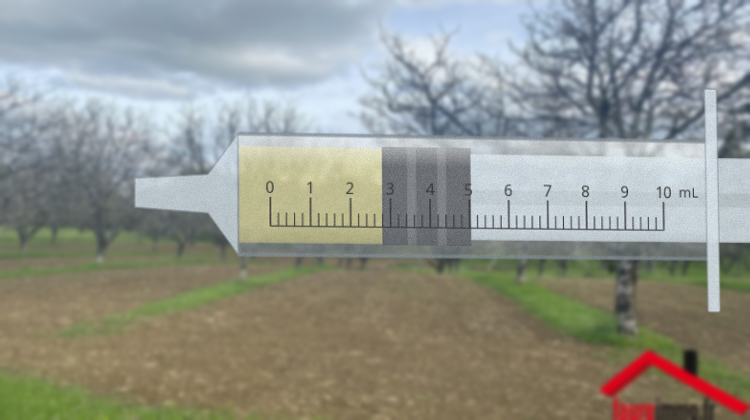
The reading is 2.8 mL
